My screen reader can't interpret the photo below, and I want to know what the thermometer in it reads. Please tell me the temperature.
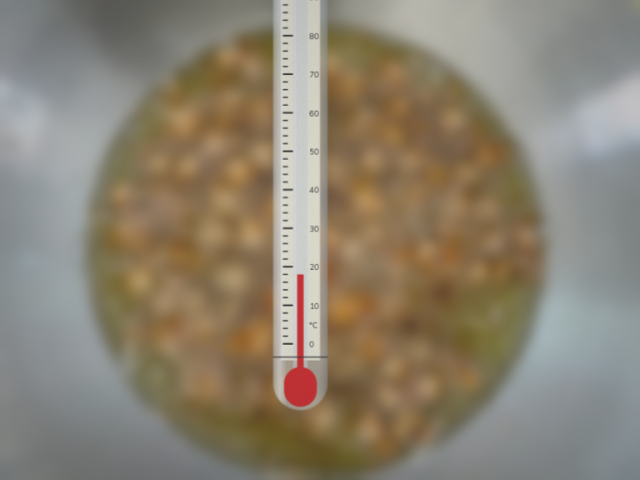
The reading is 18 °C
